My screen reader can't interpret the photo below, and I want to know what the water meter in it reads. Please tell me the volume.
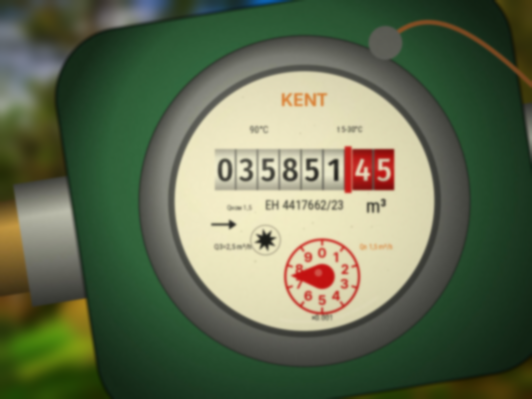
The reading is 35851.457 m³
